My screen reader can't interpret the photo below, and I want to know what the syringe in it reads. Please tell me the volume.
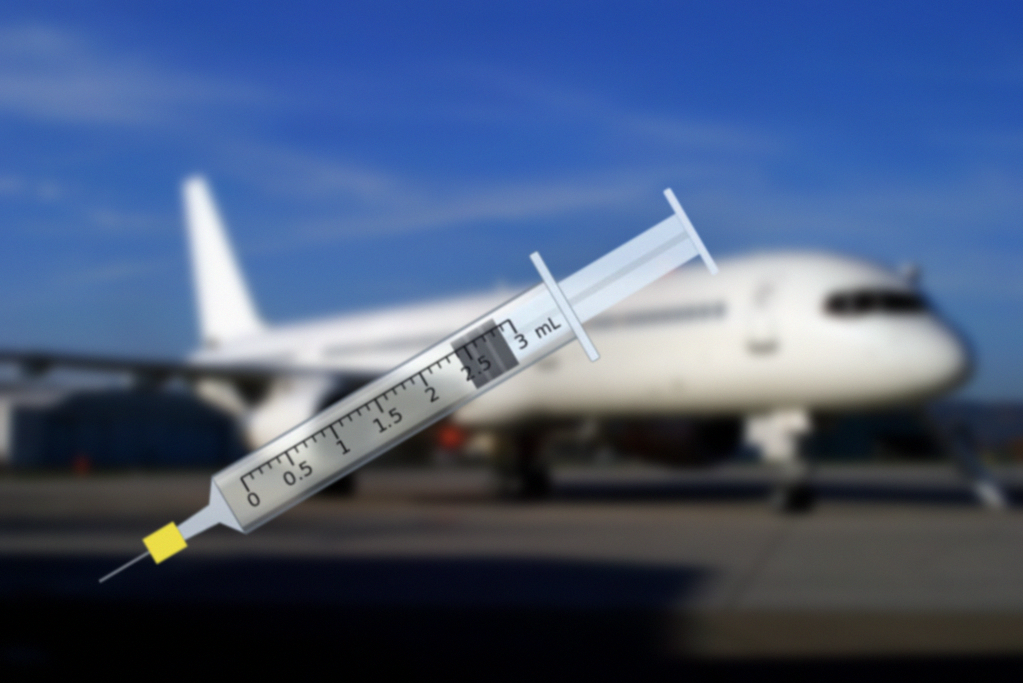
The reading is 2.4 mL
